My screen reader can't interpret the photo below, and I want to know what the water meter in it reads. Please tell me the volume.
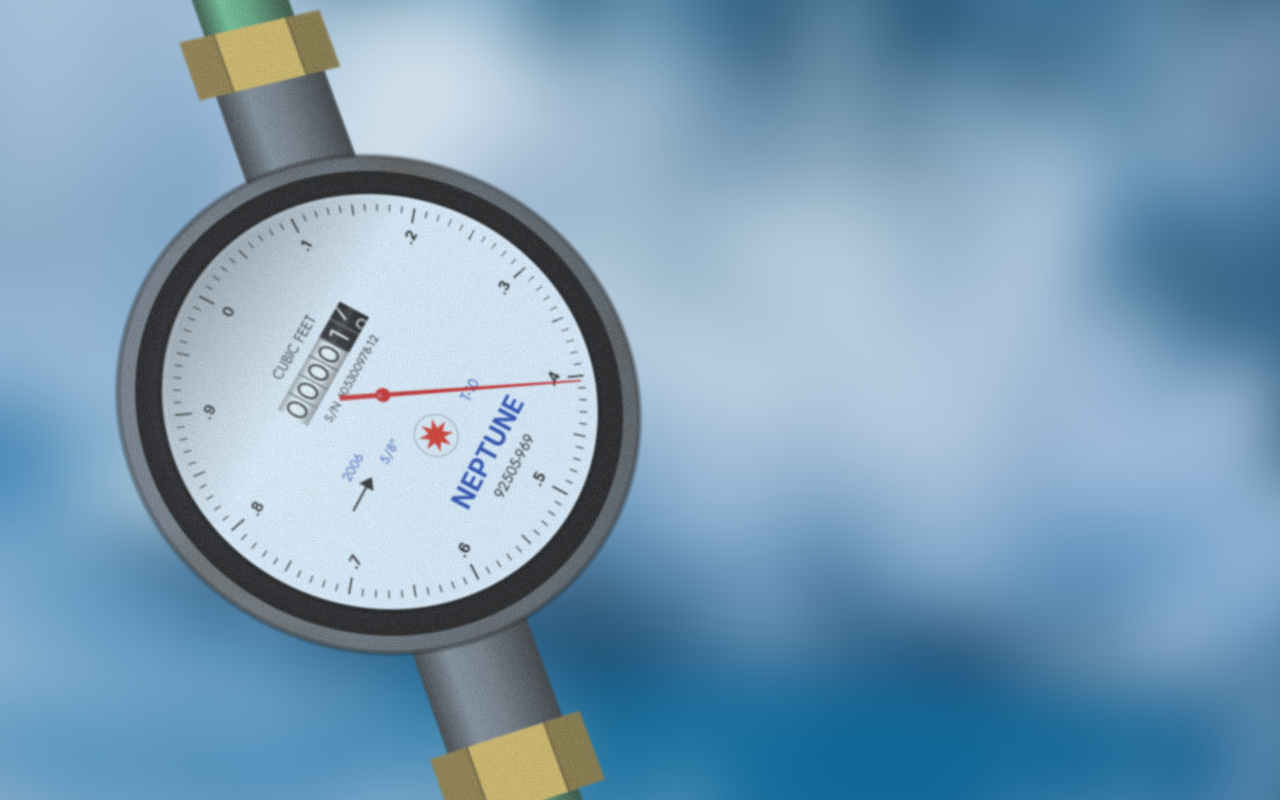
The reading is 17.40 ft³
